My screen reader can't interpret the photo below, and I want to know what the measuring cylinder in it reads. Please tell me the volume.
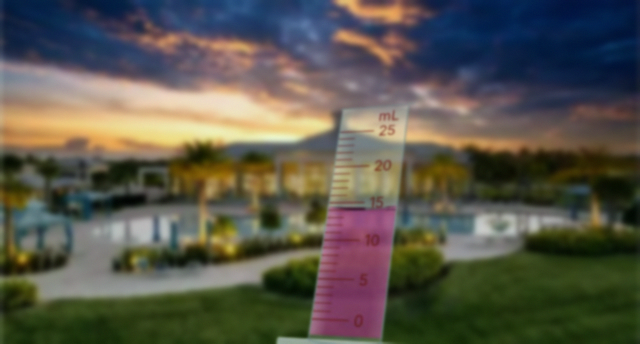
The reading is 14 mL
